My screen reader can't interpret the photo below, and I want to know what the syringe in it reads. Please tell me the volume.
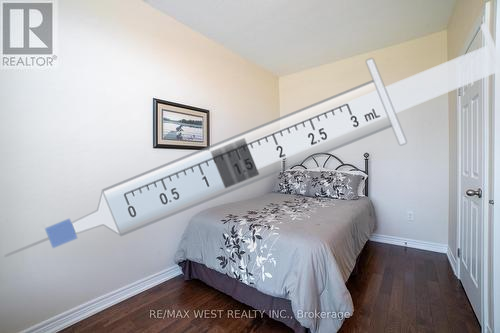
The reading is 1.2 mL
